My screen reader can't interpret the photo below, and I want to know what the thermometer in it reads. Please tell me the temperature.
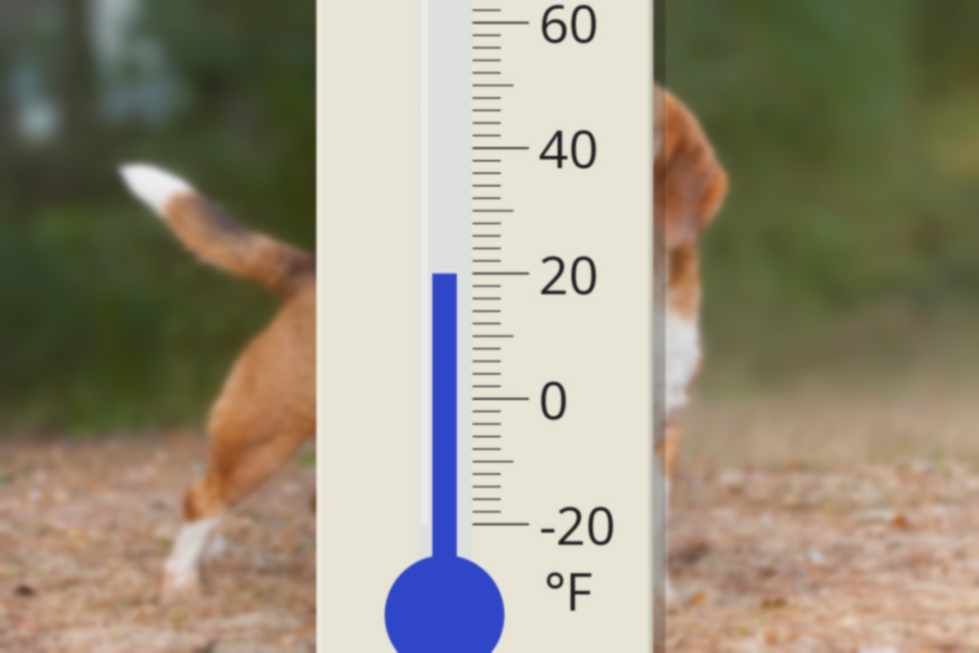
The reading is 20 °F
